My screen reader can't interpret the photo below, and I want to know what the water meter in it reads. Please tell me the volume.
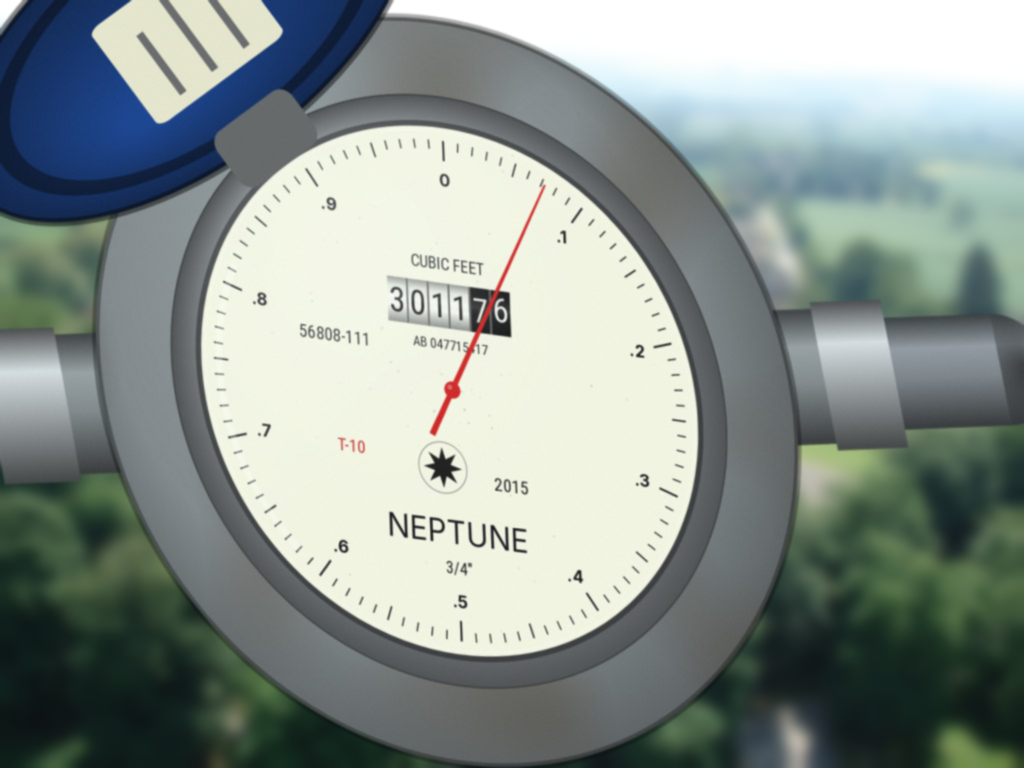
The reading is 301176.07 ft³
